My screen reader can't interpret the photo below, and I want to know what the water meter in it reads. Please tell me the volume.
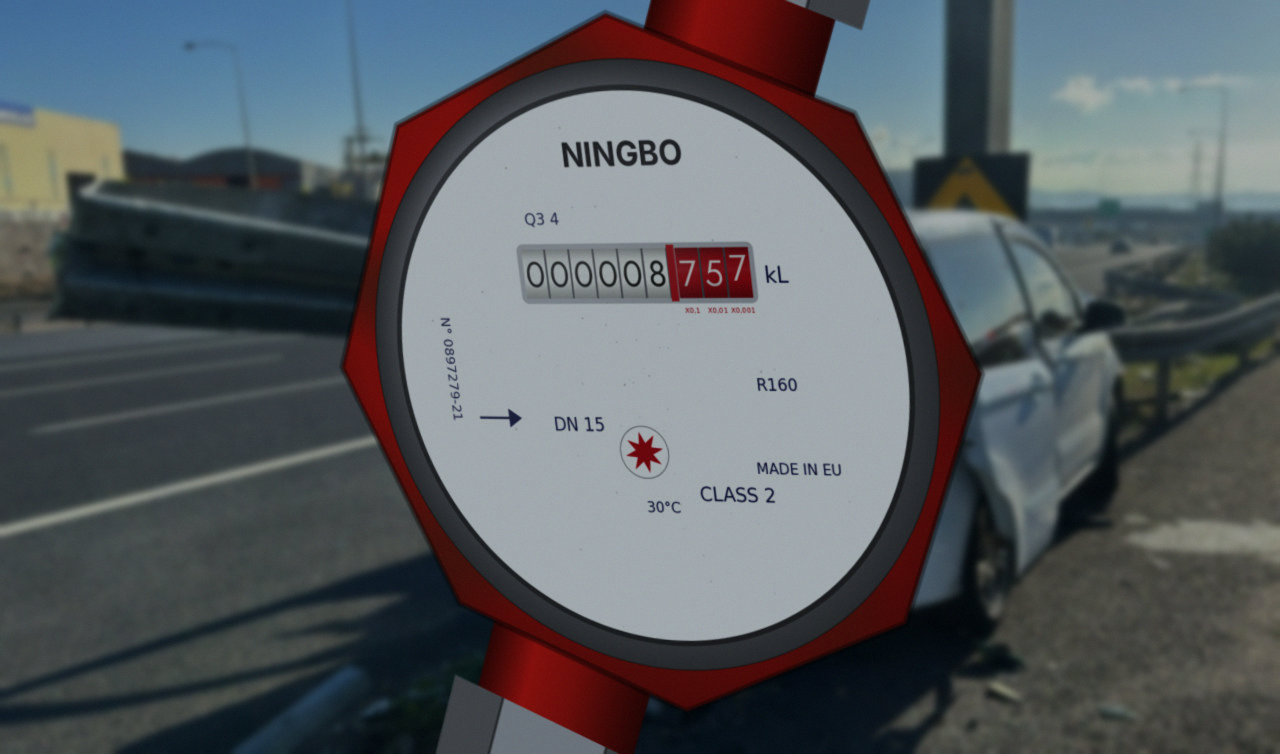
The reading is 8.757 kL
